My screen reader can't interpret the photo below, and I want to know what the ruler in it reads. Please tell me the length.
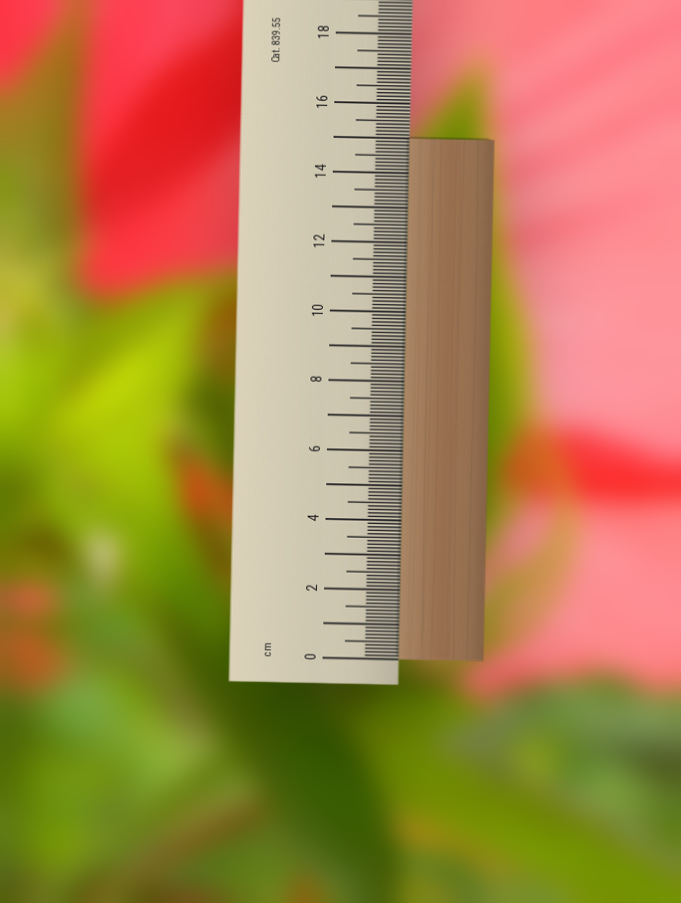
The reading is 15 cm
